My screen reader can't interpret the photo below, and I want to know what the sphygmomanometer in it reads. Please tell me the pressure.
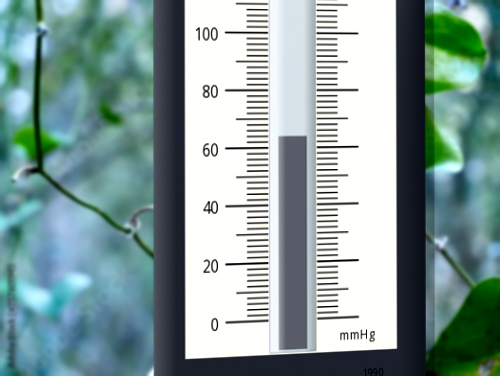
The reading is 64 mmHg
